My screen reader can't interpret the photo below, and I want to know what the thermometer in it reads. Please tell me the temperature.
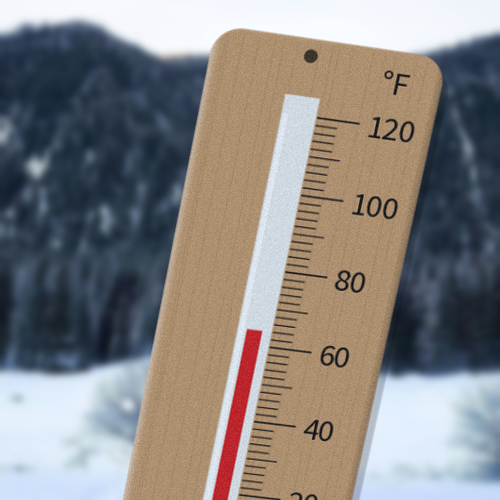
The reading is 64 °F
